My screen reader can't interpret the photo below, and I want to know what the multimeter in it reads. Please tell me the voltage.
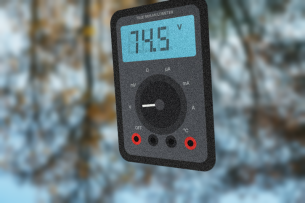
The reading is 74.5 V
